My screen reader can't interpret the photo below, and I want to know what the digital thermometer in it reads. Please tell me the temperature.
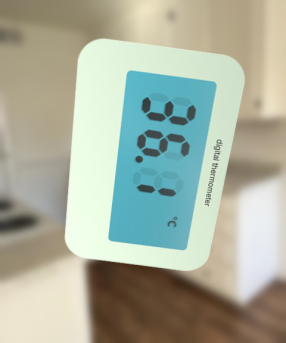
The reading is 36.1 °C
